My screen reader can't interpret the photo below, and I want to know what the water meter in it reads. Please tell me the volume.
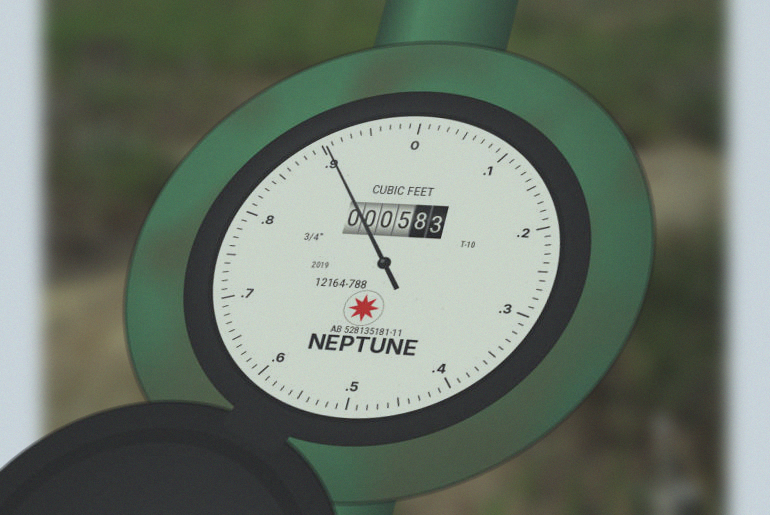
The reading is 582.90 ft³
